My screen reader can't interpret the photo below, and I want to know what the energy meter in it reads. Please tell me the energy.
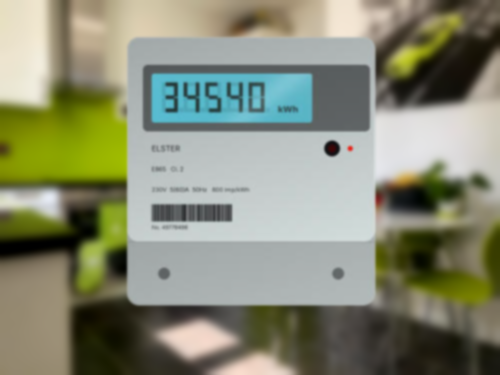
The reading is 34540 kWh
